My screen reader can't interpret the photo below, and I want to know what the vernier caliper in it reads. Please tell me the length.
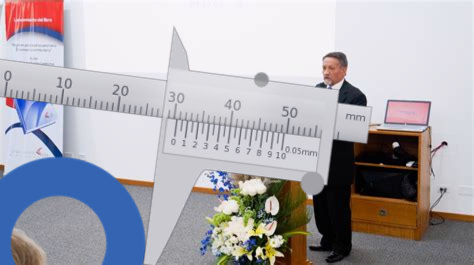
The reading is 30.5 mm
